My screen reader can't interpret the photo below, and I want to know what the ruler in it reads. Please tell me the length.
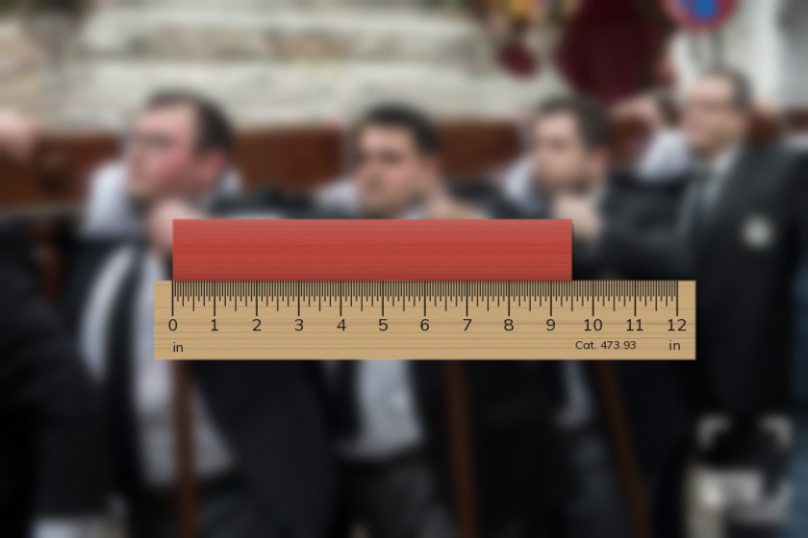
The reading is 9.5 in
